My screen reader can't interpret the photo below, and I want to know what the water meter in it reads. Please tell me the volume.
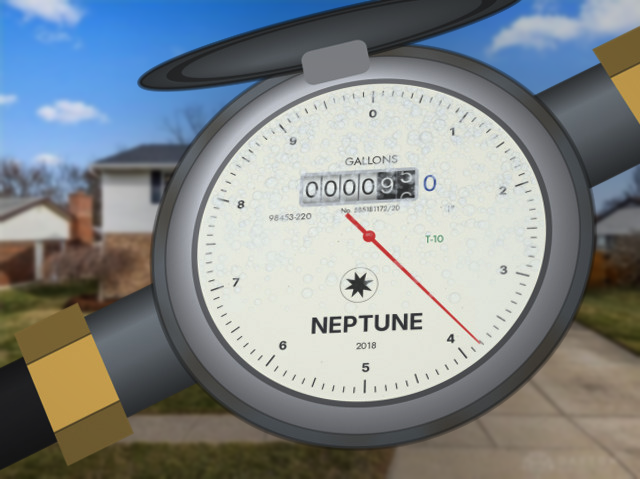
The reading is 953.8 gal
